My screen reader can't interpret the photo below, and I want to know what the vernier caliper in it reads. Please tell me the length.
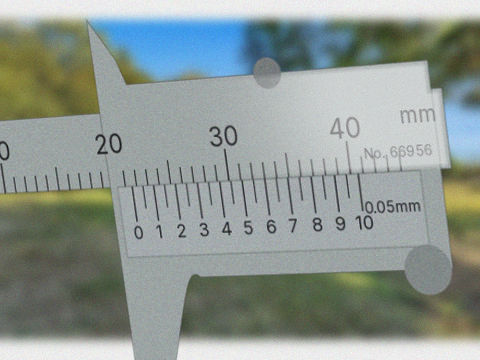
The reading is 21.6 mm
